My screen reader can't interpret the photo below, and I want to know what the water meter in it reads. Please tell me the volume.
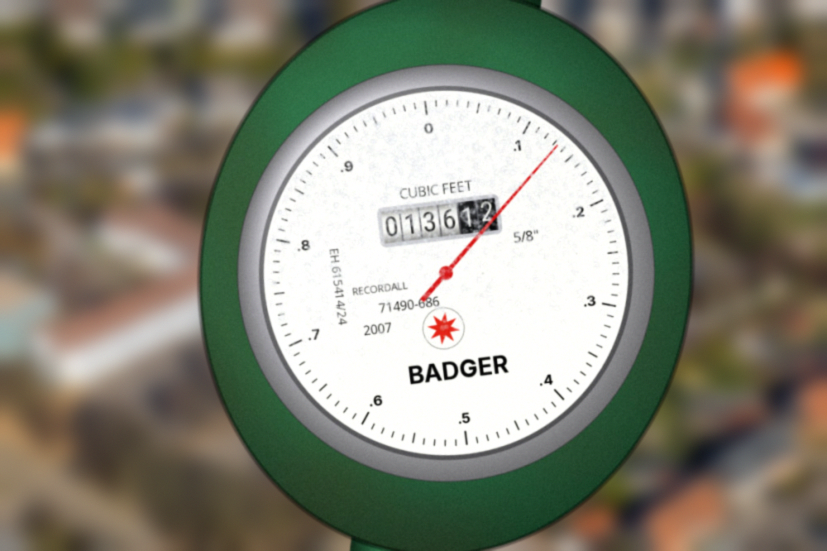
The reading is 13612.13 ft³
